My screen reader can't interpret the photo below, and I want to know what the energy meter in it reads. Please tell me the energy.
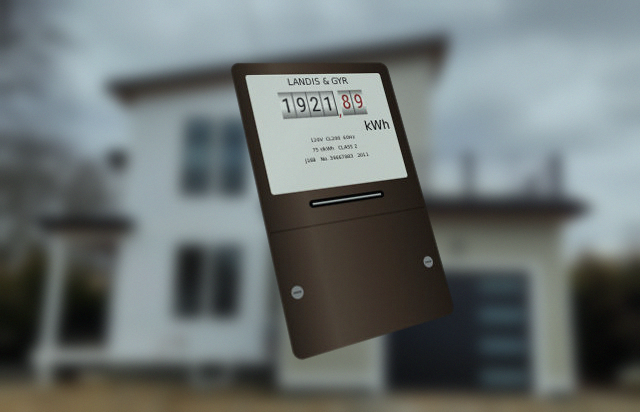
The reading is 1921.89 kWh
